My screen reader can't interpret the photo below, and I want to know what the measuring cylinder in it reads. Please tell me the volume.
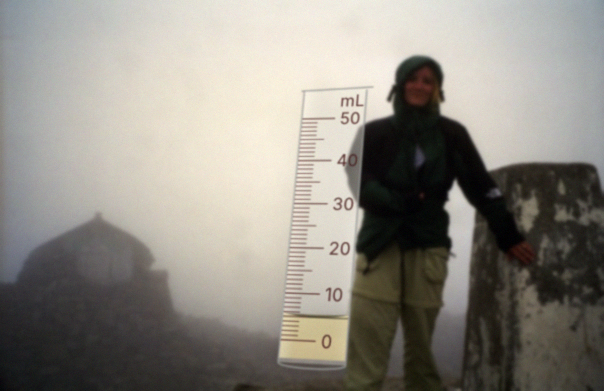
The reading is 5 mL
